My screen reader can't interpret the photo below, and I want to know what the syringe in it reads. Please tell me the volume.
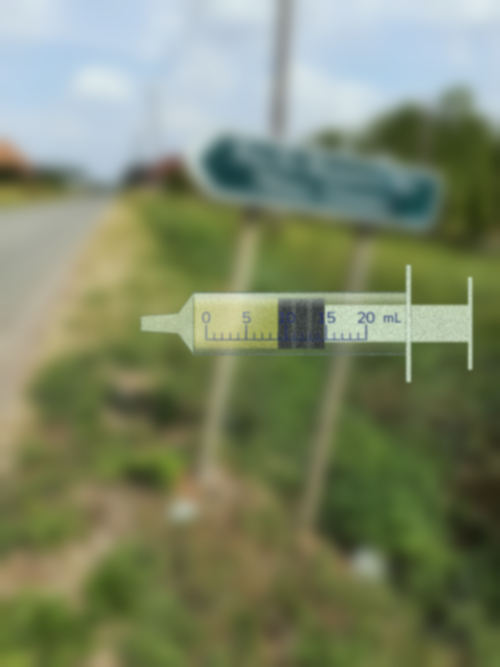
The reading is 9 mL
